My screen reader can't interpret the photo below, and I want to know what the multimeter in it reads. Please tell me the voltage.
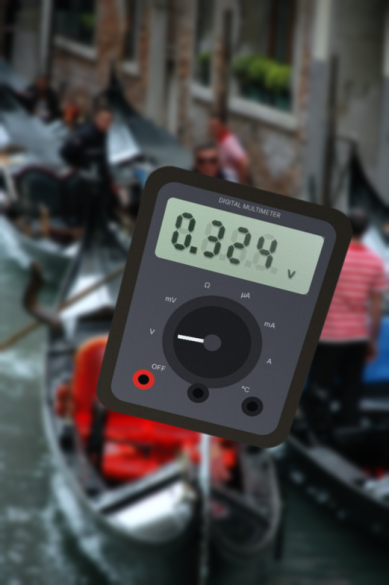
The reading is 0.324 V
